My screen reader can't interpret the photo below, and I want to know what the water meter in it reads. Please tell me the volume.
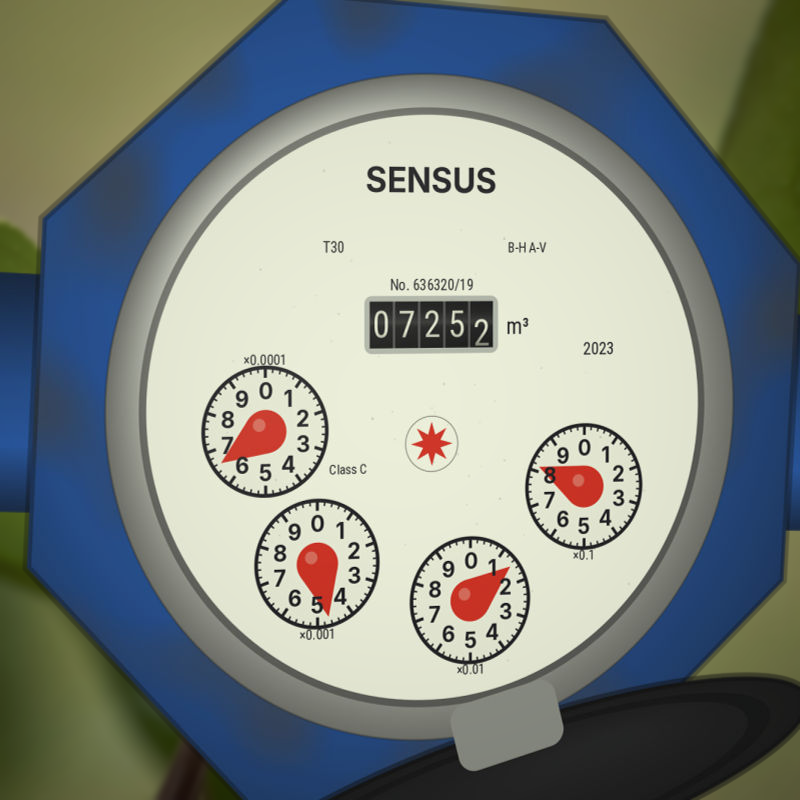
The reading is 7251.8146 m³
